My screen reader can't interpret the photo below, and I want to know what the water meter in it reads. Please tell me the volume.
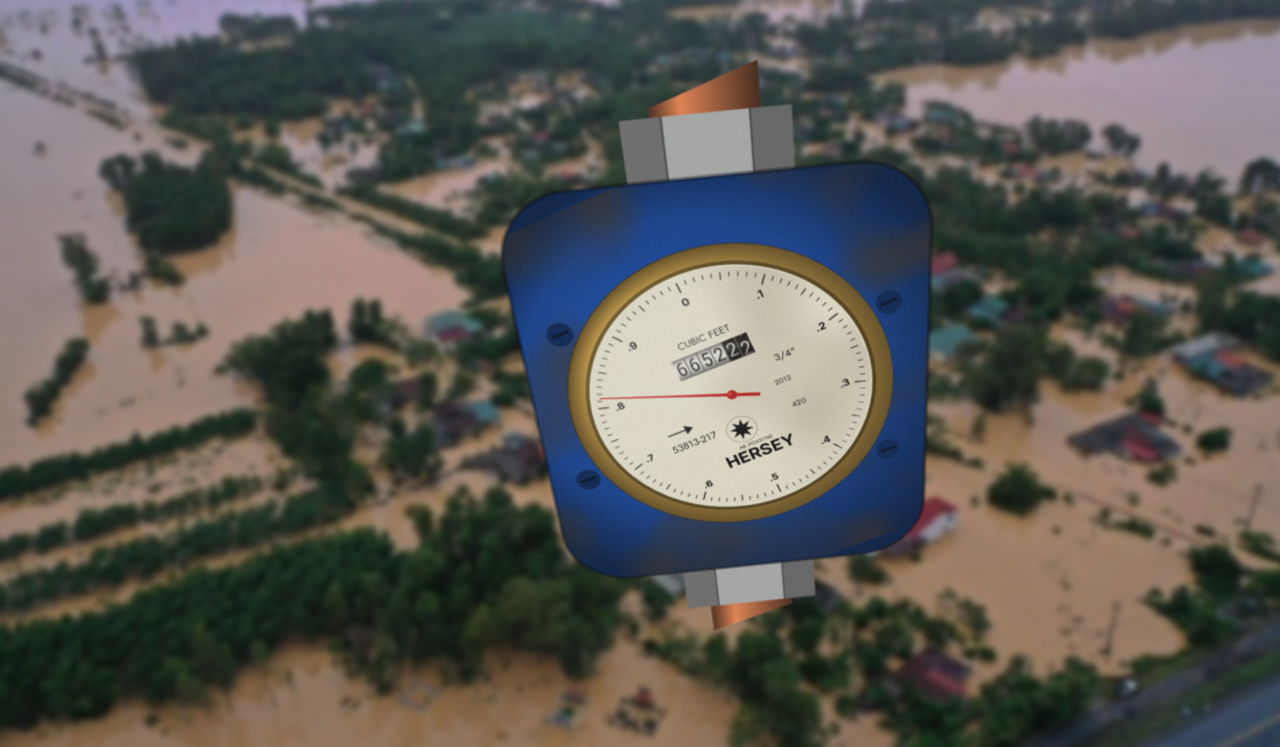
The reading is 665221.81 ft³
